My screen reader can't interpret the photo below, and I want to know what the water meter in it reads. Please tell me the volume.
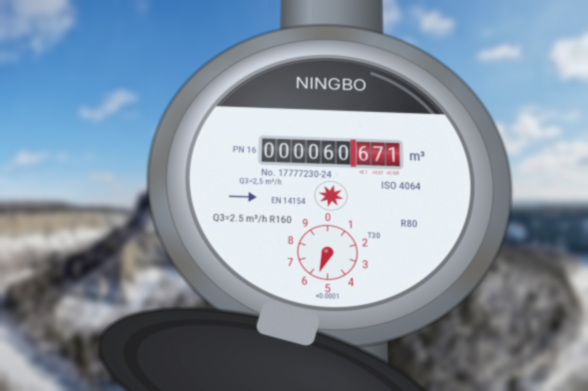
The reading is 60.6715 m³
